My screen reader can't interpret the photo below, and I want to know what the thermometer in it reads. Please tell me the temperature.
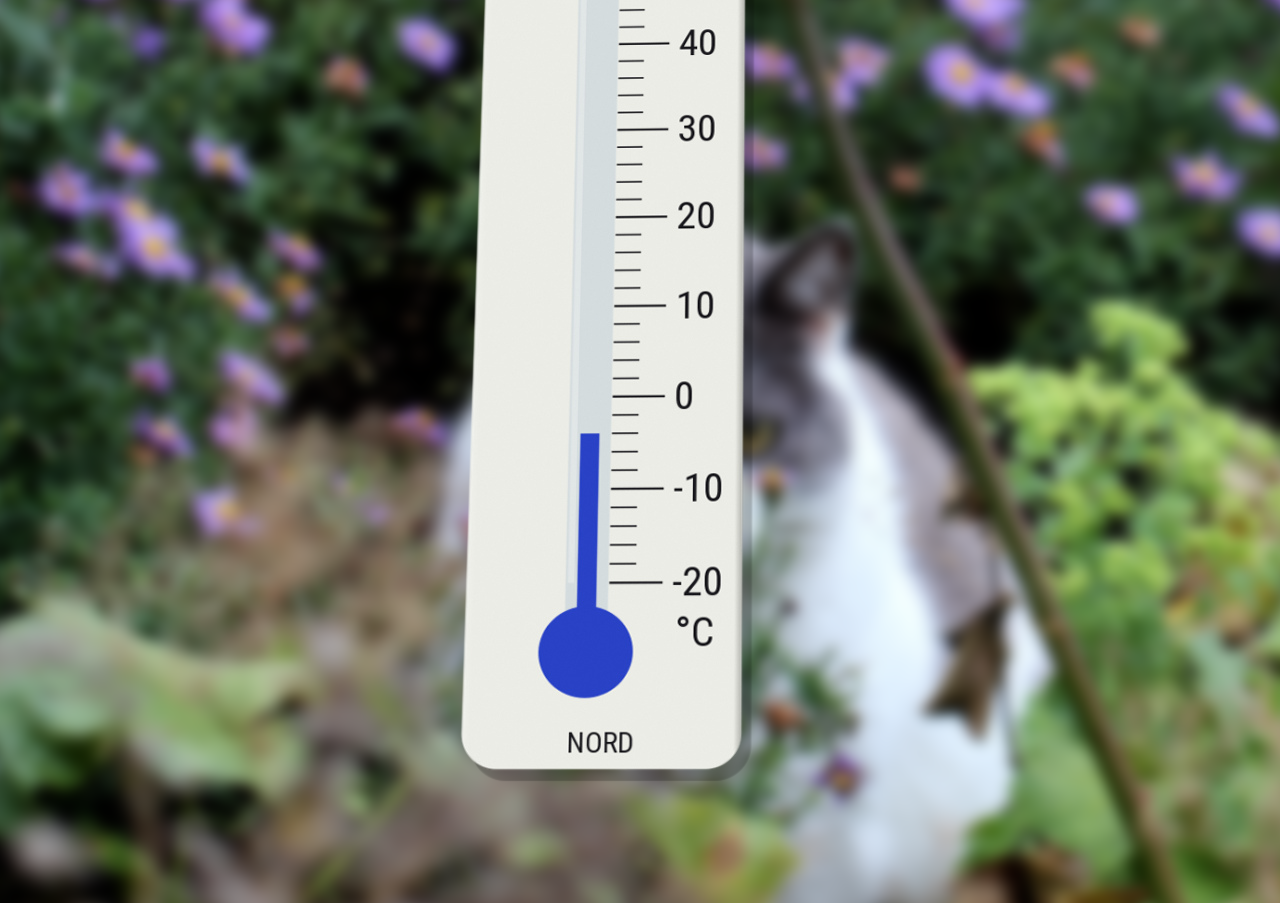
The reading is -4 °C
